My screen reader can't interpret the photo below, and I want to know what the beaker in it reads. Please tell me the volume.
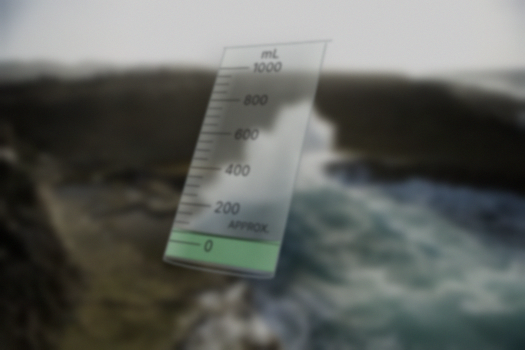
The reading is 50 mL
